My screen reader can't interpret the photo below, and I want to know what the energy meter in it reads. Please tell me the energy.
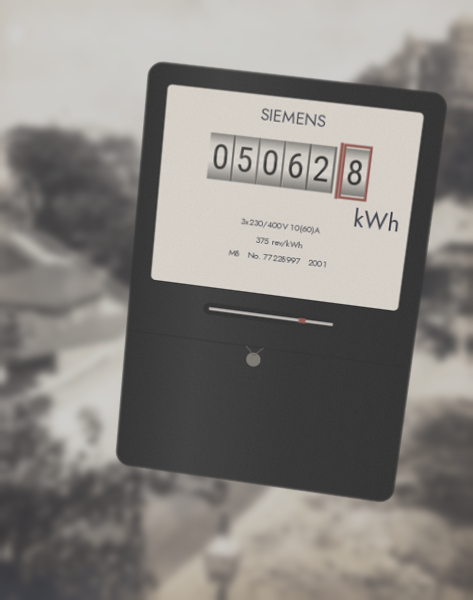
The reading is 5062.8 kWh
